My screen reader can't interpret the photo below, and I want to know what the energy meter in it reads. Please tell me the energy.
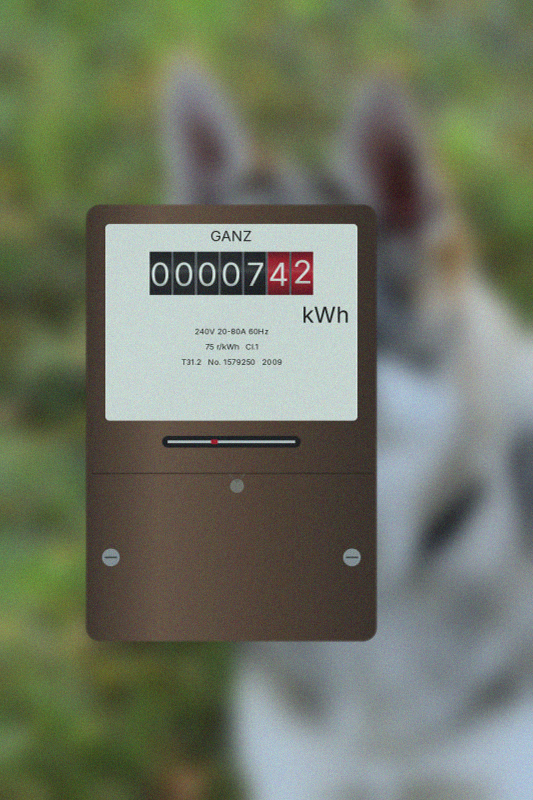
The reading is 7.42 kWh
